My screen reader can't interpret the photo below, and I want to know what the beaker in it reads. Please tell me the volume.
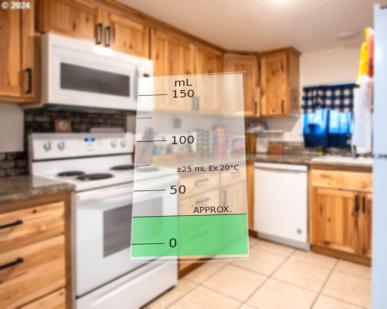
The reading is 25 mL
